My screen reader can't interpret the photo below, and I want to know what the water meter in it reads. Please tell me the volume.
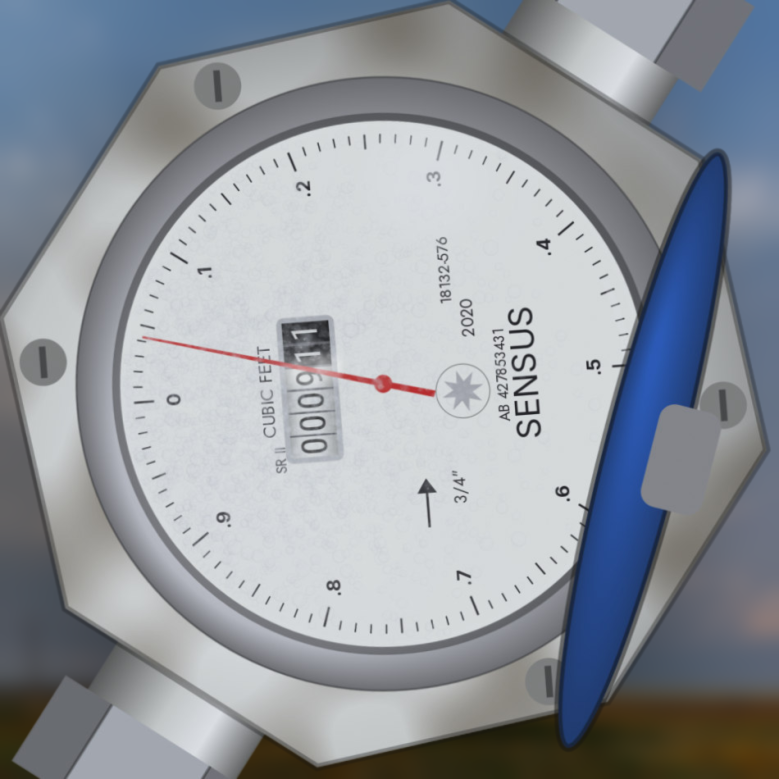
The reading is 911.04 ft³
